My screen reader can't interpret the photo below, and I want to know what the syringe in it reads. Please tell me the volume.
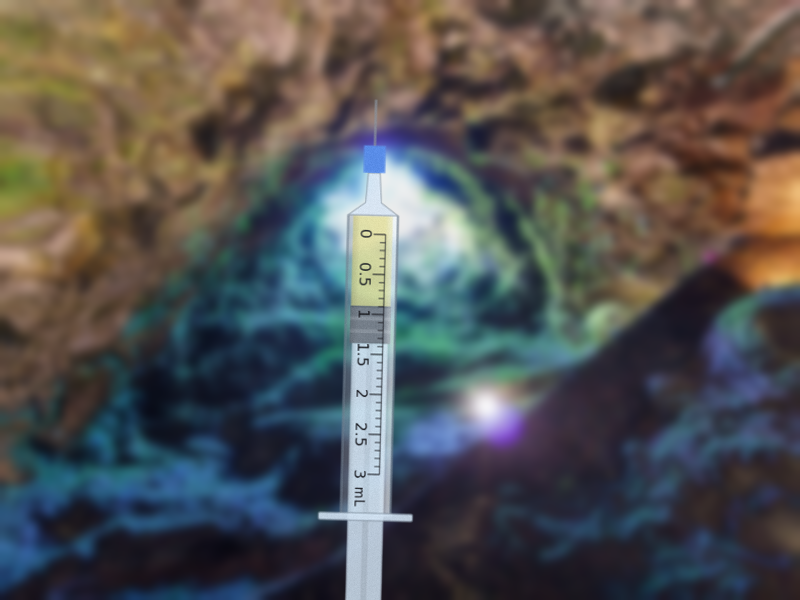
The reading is 0.9 mL
